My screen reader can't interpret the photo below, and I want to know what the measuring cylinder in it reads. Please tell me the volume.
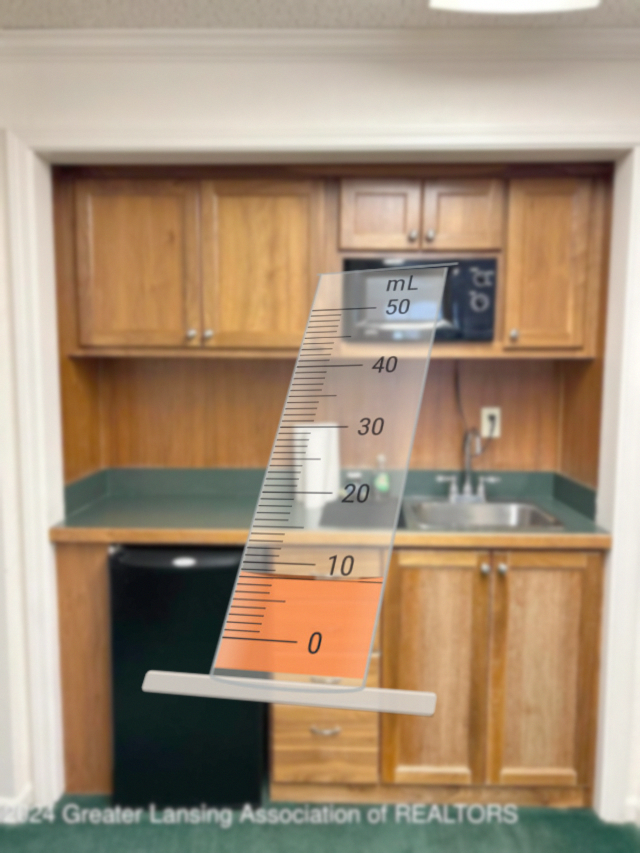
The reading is 8 mL
